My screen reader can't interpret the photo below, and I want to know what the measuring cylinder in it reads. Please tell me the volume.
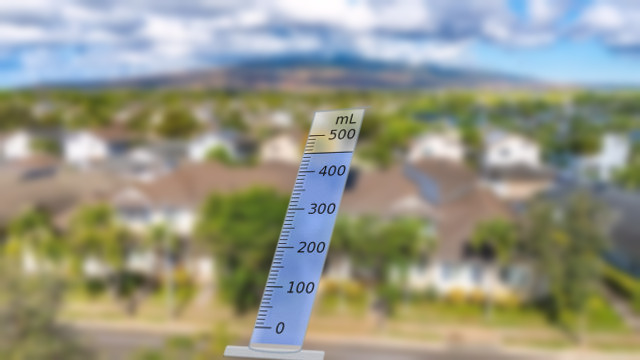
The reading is 450 mL
